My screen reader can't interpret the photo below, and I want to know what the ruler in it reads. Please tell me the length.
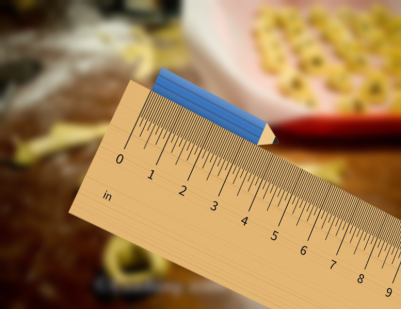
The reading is 4 in
